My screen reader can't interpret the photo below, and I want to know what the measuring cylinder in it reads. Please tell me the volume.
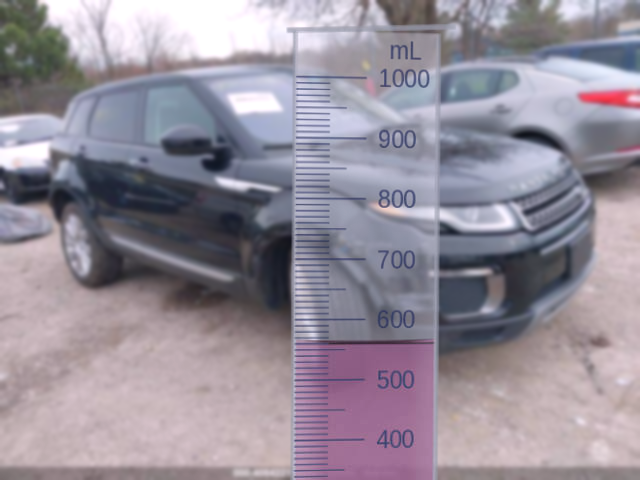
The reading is 560 mL
